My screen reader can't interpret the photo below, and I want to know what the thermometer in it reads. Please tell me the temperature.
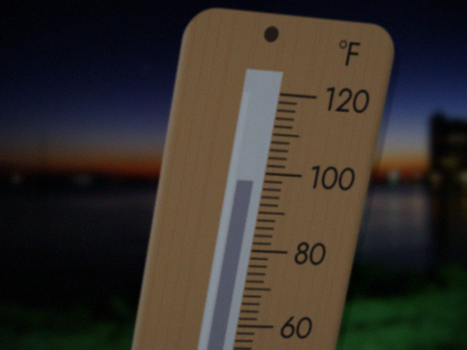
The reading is 98 °F
